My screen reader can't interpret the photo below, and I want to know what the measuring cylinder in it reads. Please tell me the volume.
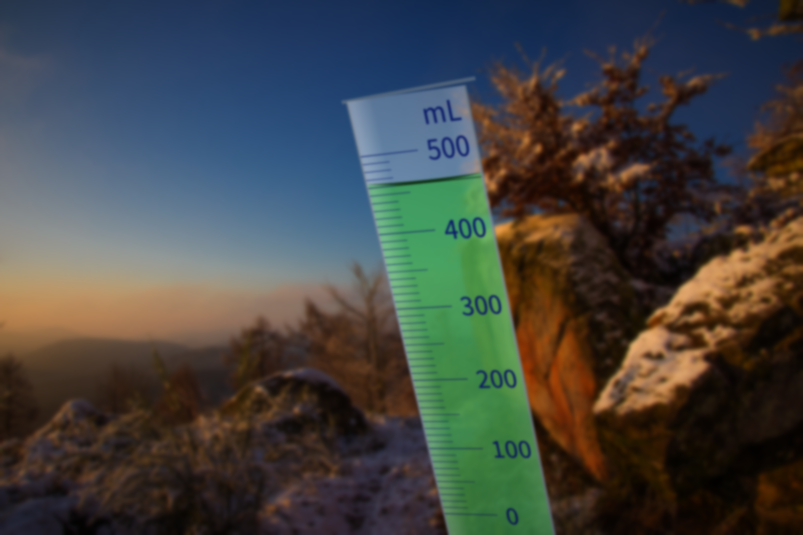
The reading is 460 mL
